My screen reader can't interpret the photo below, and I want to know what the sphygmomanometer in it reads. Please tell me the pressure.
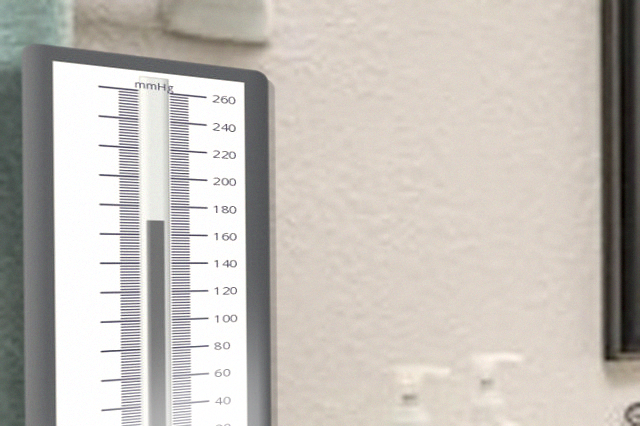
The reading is 170 mmHg
